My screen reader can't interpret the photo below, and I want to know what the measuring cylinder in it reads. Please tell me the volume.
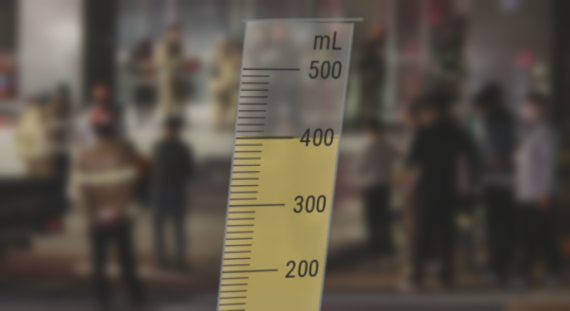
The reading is 400 mL
